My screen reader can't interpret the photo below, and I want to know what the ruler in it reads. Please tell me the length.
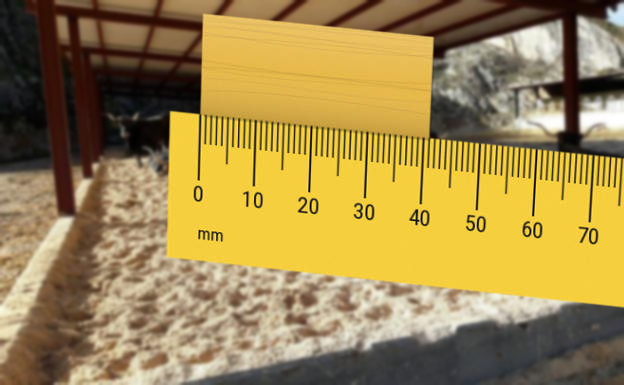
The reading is 41 mm
